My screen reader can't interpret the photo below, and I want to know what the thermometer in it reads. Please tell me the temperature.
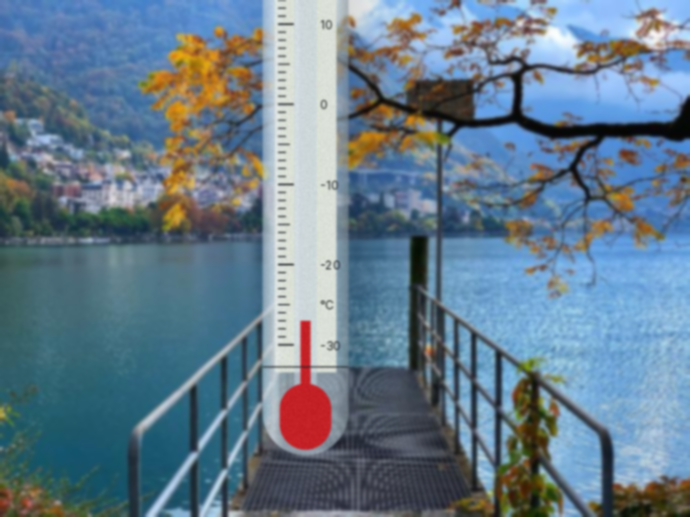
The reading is -27 °C
